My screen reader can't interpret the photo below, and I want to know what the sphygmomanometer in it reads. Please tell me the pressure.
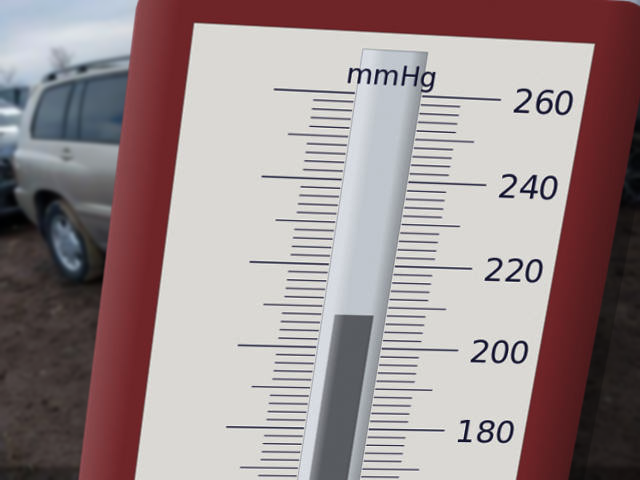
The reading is 208 mmHg
